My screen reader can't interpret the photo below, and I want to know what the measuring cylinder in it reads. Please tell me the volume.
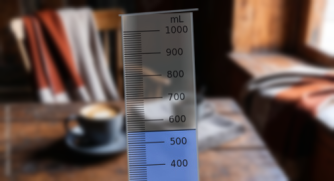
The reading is 550 mL
